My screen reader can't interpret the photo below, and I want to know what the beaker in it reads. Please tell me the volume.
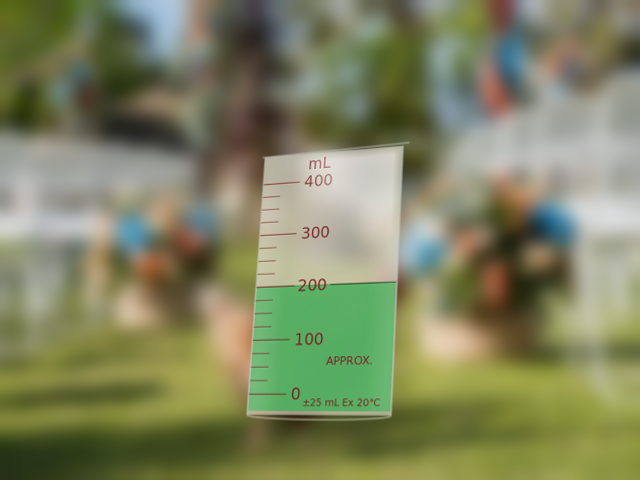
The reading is 200 mL
